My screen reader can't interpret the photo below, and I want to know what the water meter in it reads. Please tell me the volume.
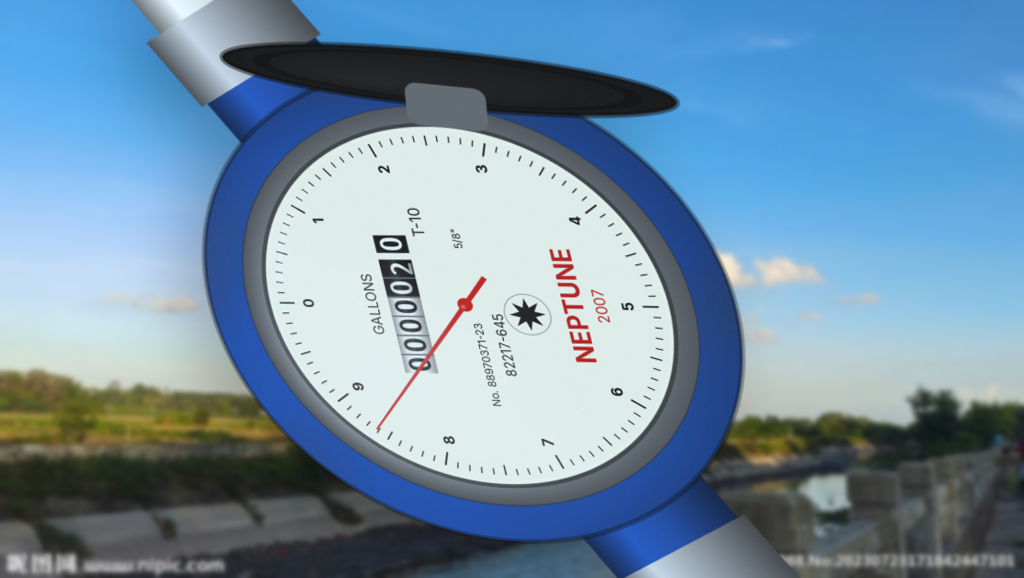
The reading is 18.6 gal
